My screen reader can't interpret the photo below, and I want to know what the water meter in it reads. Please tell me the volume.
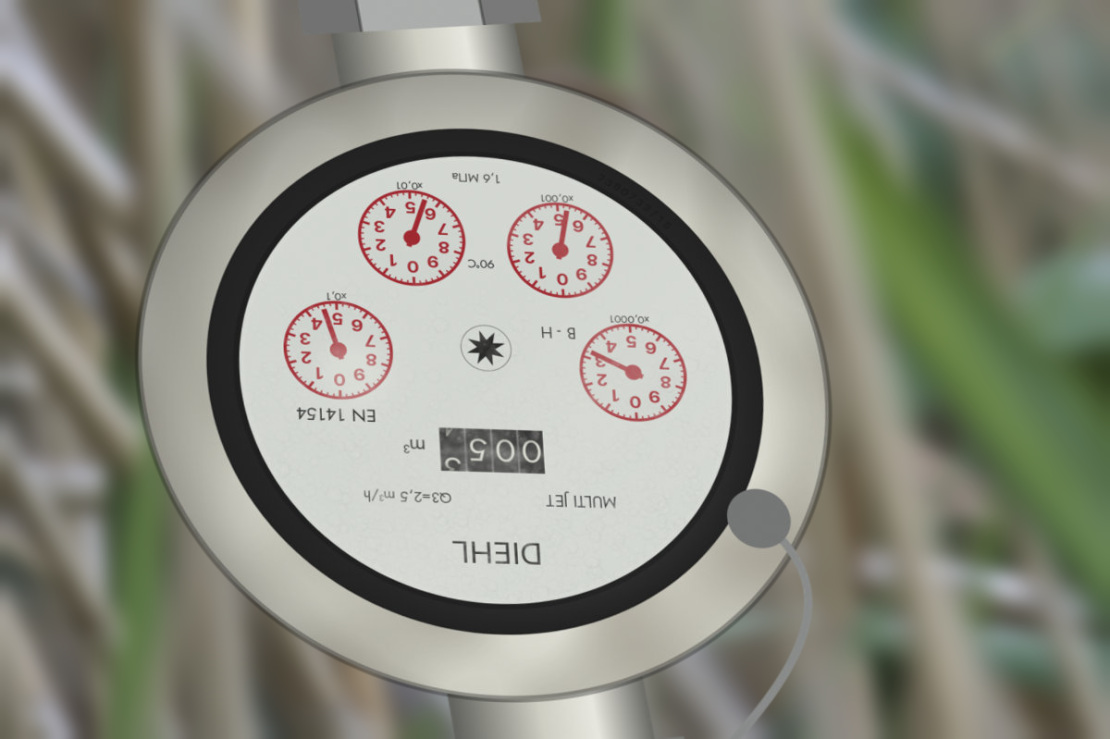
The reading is 53.4553 m³
